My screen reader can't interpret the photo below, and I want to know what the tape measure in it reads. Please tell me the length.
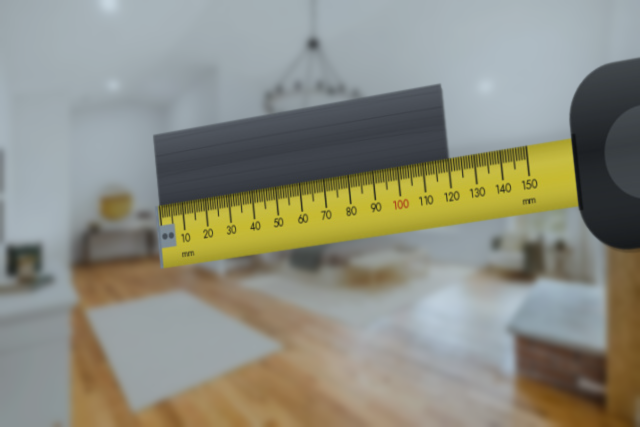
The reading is 120 mm
